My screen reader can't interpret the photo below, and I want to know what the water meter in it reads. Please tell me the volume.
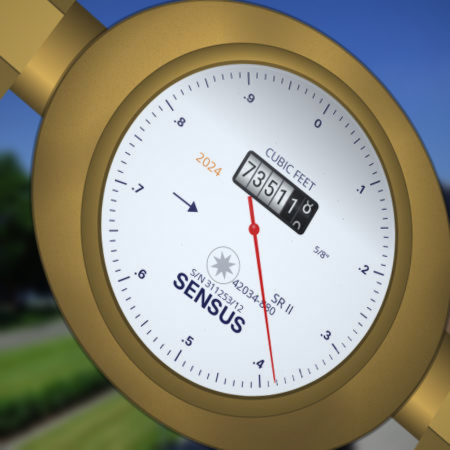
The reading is 735118.38 ft³
